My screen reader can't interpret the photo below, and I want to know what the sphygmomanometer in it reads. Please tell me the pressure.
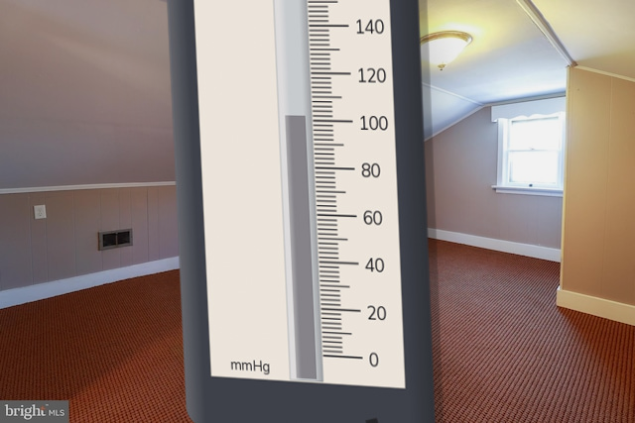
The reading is 102 mmHg
